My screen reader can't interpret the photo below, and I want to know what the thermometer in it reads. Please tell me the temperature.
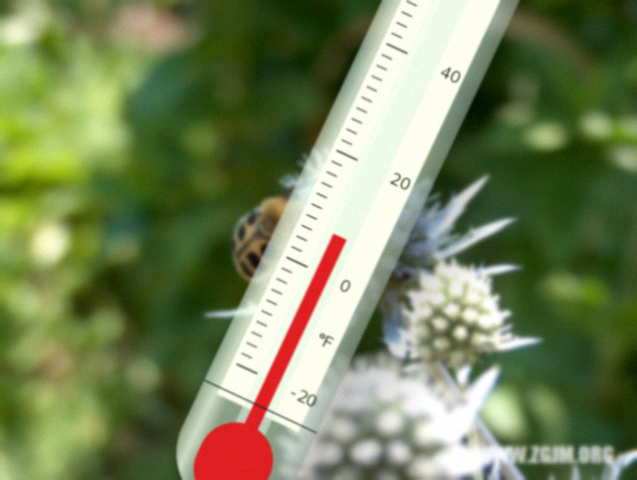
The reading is 7 °F
